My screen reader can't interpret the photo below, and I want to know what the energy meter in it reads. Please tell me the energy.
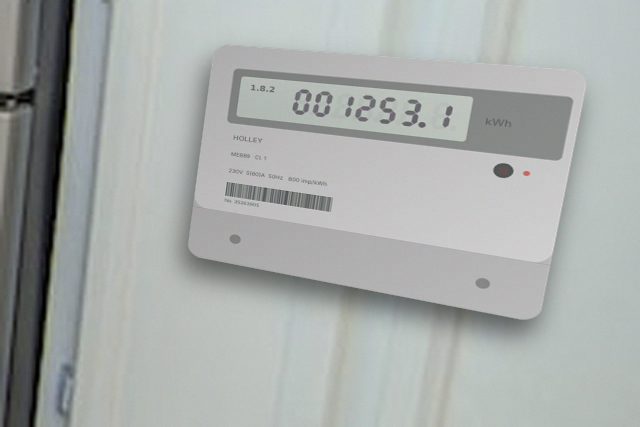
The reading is 1253.1 kWh
